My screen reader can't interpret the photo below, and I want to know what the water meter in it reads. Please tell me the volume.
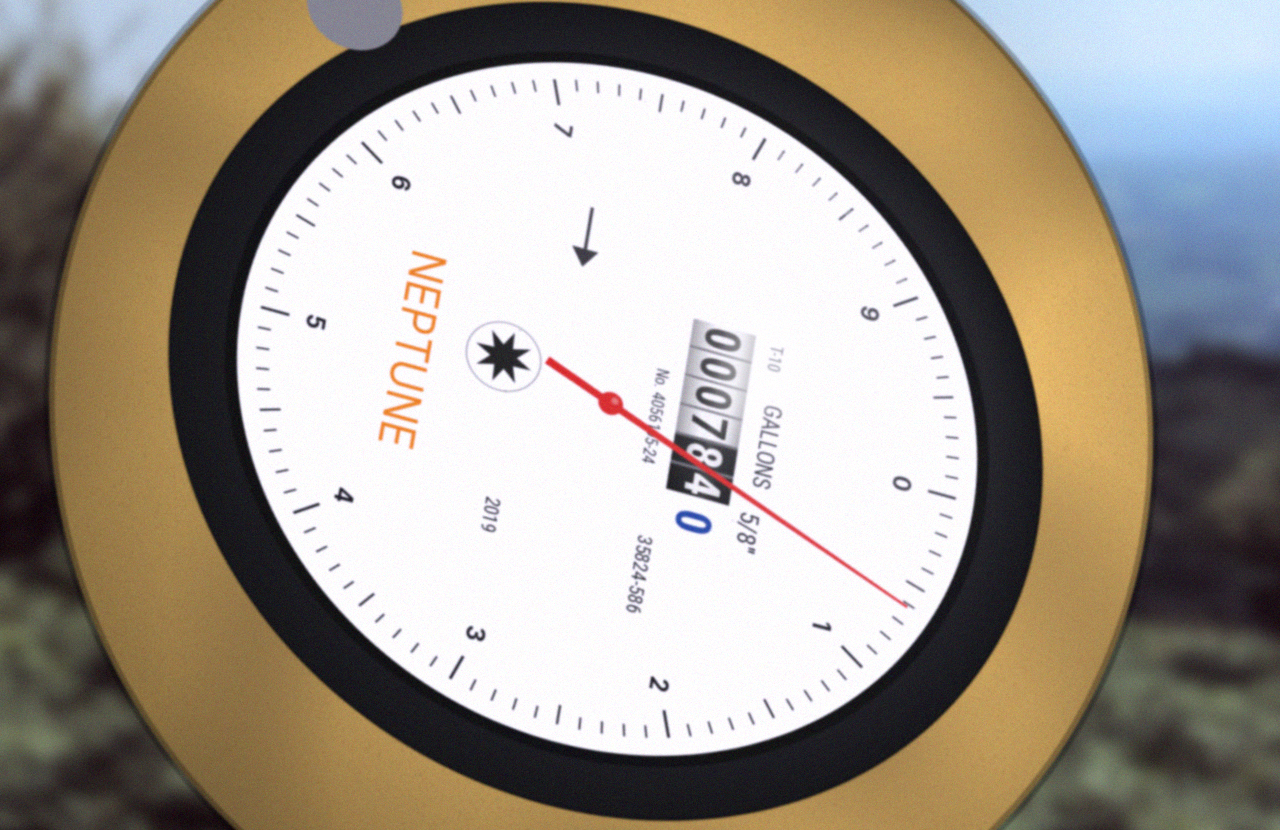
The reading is 7840.6 gal
